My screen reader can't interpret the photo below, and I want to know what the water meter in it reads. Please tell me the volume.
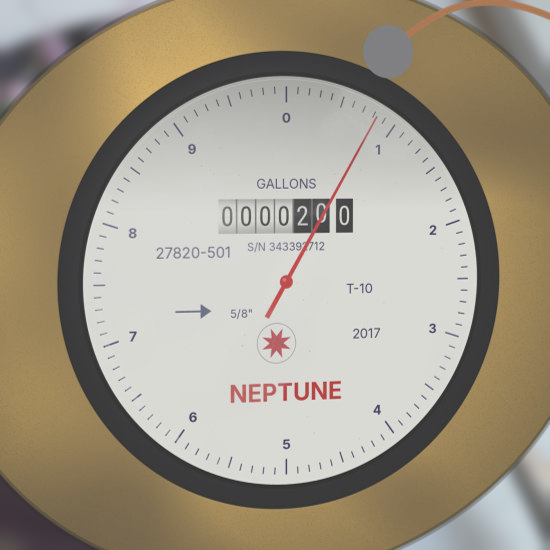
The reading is 200.8 gal
